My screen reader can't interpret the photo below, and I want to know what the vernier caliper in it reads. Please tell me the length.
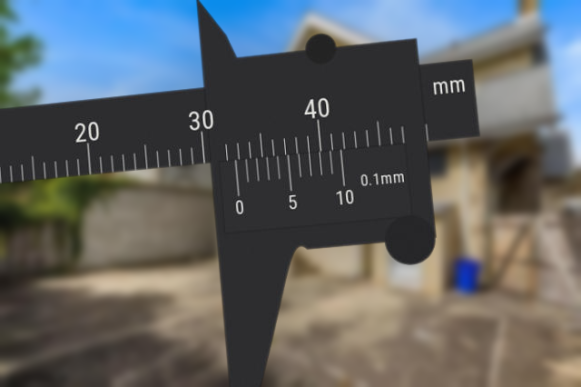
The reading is 32.7 mm
